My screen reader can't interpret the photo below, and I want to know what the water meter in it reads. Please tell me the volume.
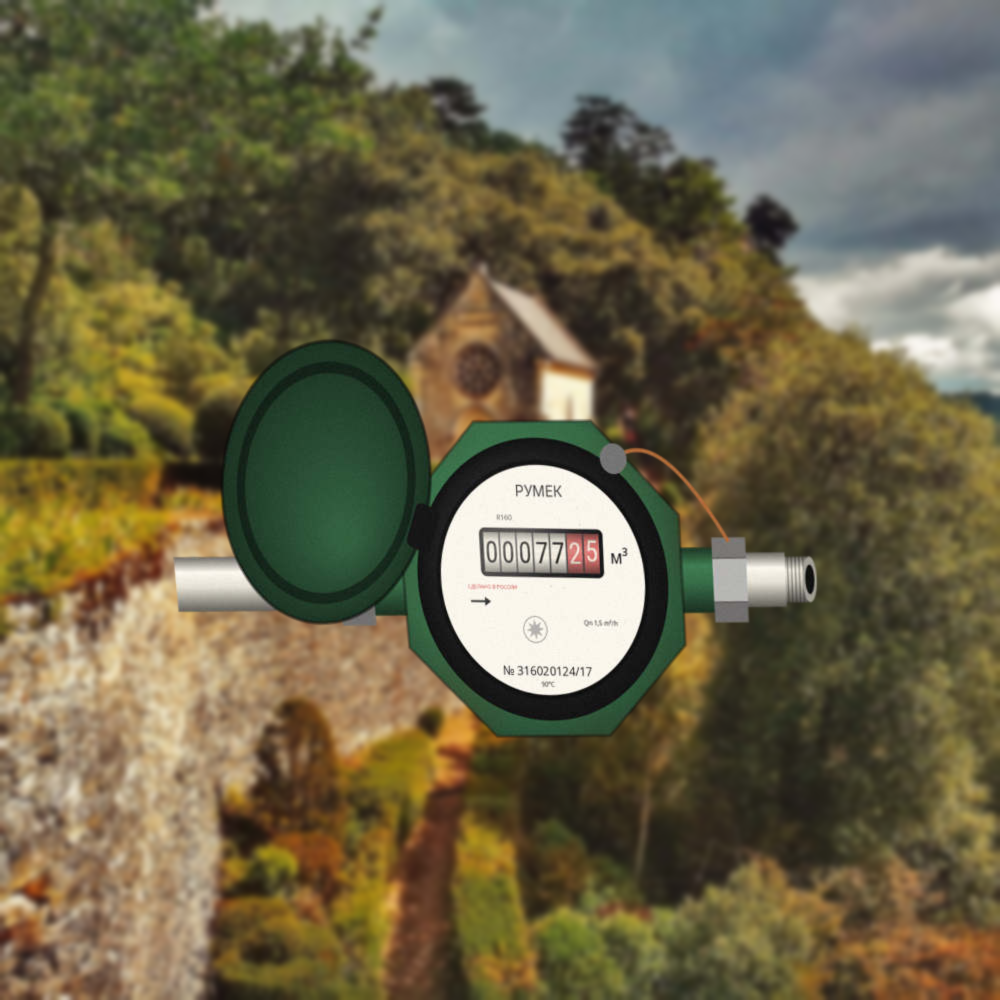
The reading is 77.25 m³
